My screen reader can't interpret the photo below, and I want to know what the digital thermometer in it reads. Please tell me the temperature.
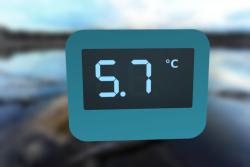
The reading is 5.7 °C
